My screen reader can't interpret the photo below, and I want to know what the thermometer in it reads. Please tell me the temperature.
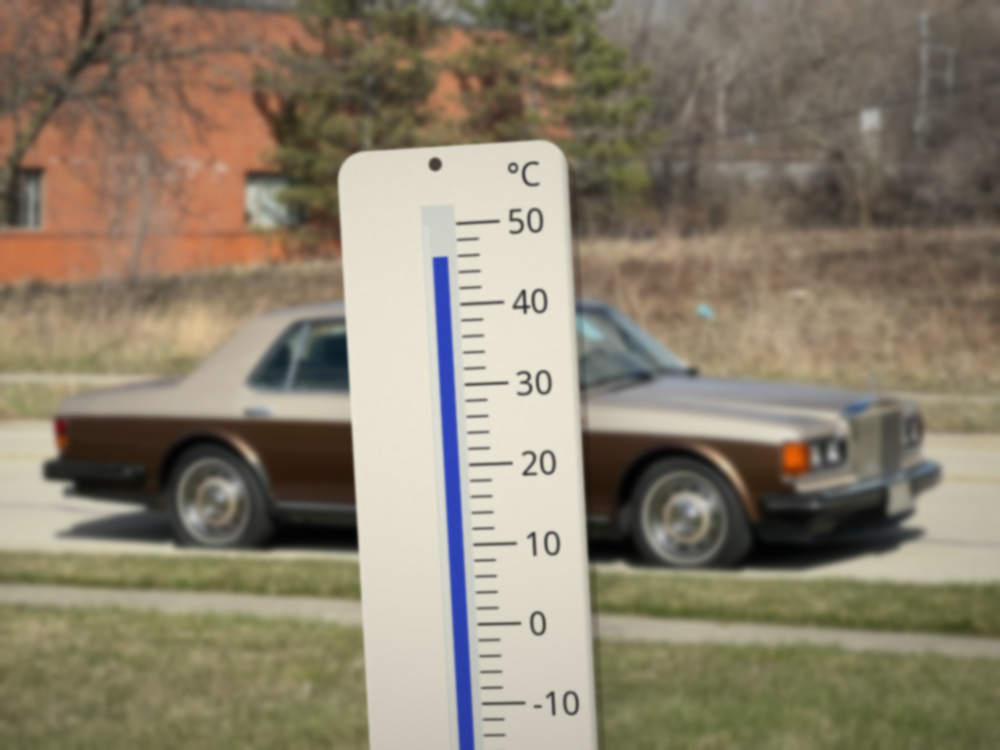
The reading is 46 °C
